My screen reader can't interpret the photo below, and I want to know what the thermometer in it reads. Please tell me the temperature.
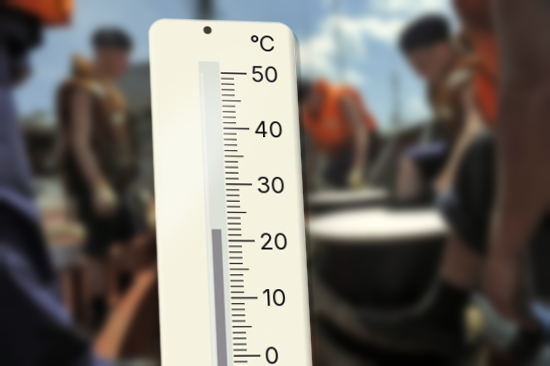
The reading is 22 °C
